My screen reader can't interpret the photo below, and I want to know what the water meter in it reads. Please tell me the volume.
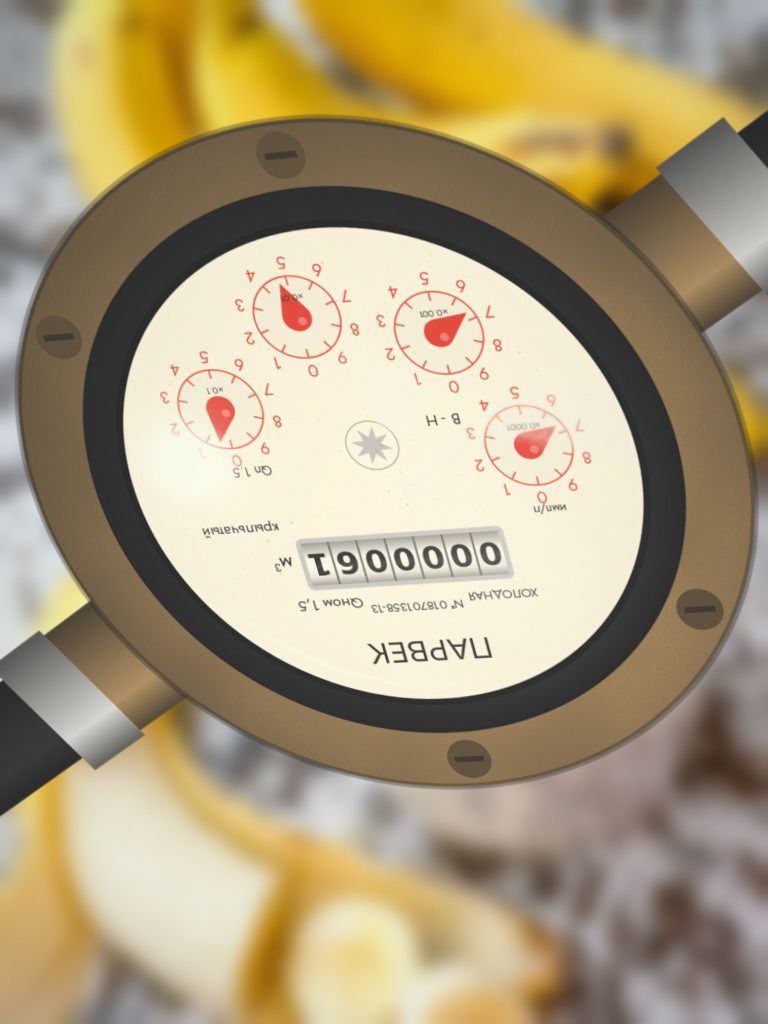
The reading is 61.0466 m³
